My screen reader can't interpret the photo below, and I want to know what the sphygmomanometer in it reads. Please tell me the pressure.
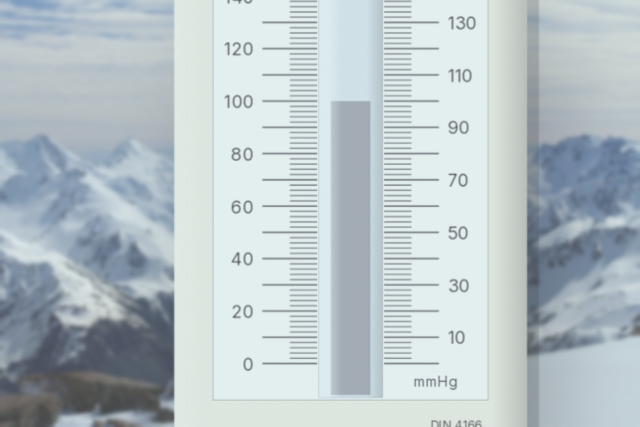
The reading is 100 mmHg
